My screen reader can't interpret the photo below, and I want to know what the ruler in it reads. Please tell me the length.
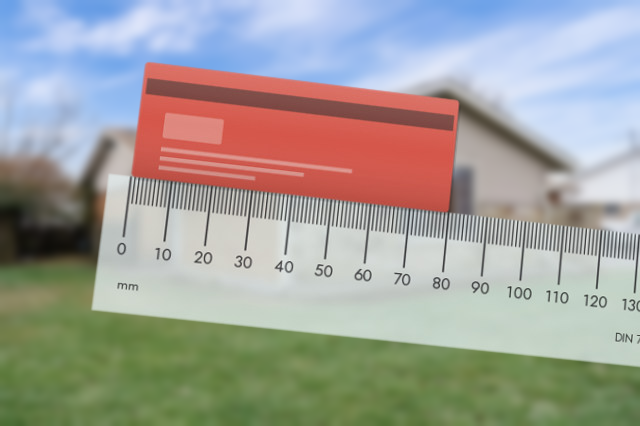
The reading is 80 mm
